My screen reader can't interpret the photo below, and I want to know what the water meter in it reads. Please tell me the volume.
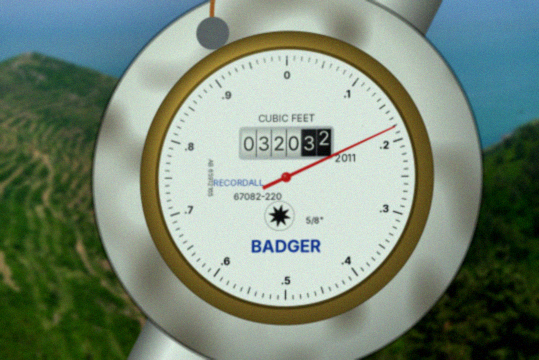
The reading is 32032.18 ft³
